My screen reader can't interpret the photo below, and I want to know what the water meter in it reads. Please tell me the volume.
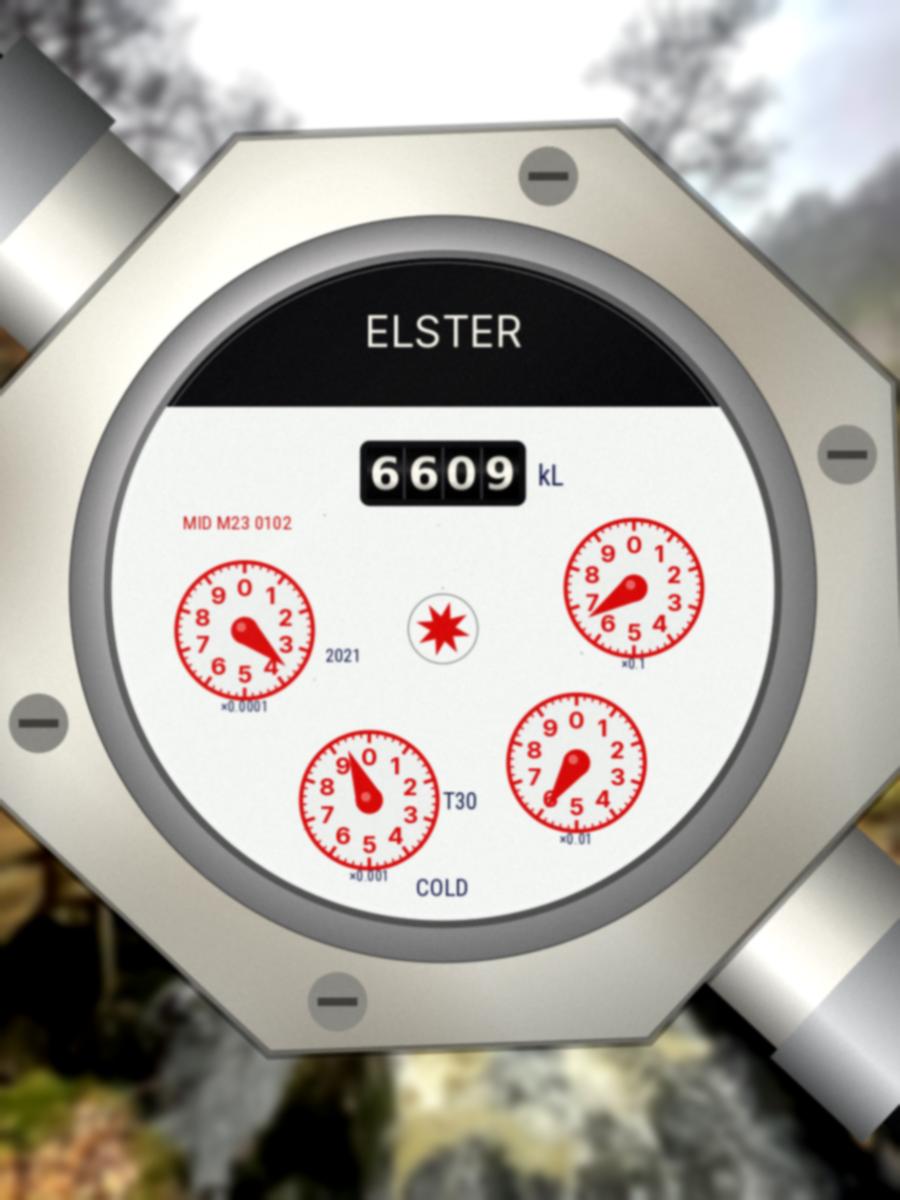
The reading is 6609.6593 kL
